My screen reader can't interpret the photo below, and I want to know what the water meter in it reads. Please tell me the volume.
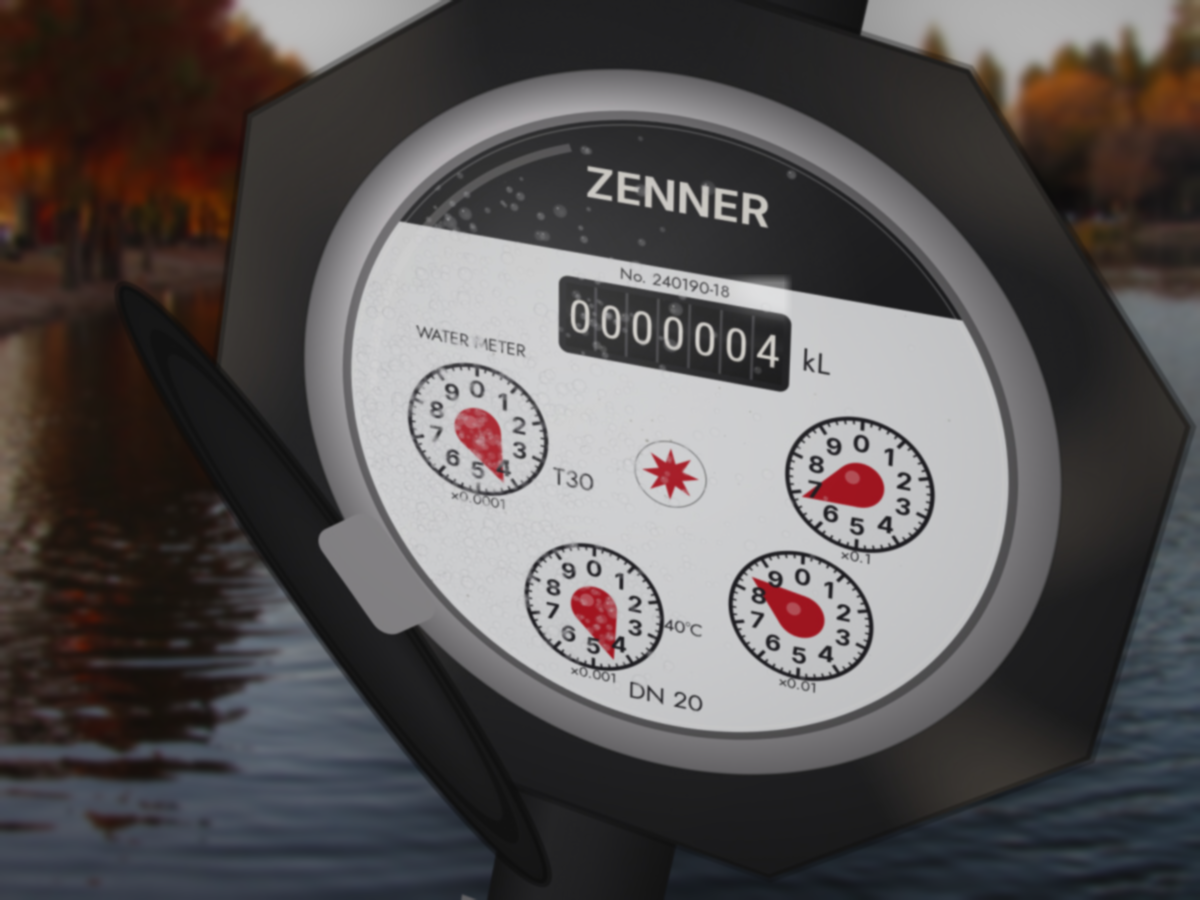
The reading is 4.6844 kL
